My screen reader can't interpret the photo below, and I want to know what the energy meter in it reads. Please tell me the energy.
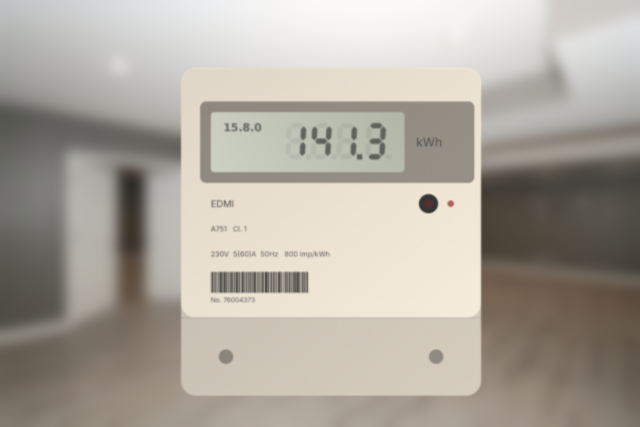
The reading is 141.3 kWh
